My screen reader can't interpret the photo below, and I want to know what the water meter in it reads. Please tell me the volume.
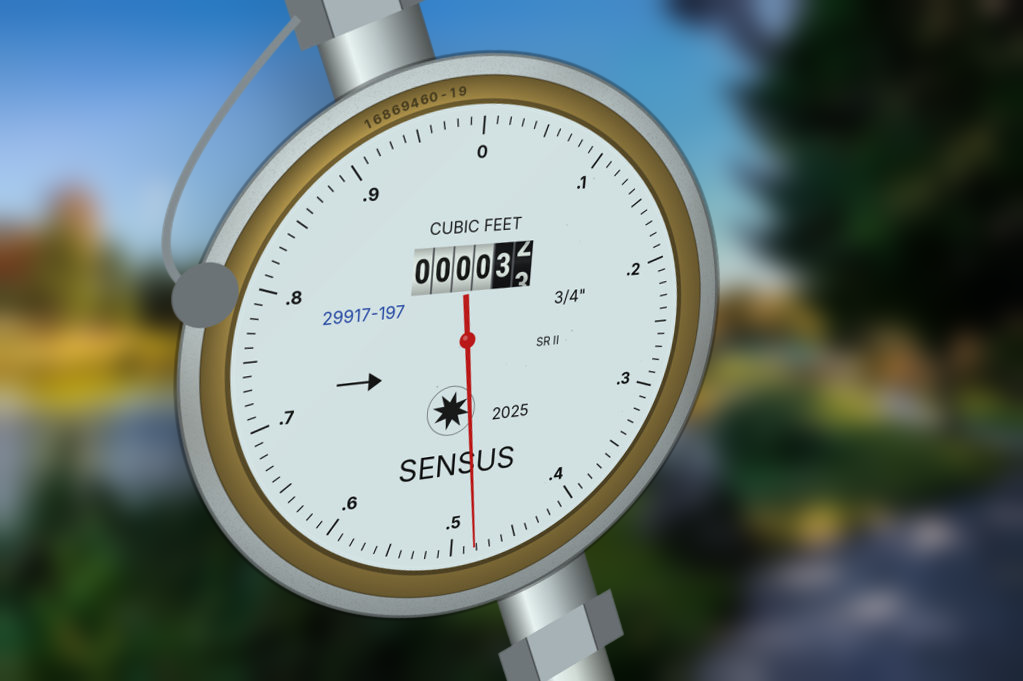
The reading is 32.48 ft³
